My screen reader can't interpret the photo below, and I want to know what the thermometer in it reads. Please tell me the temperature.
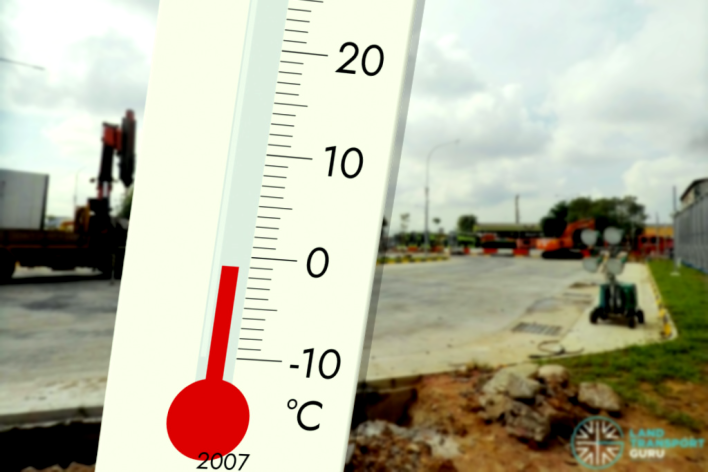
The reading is -1 °C
